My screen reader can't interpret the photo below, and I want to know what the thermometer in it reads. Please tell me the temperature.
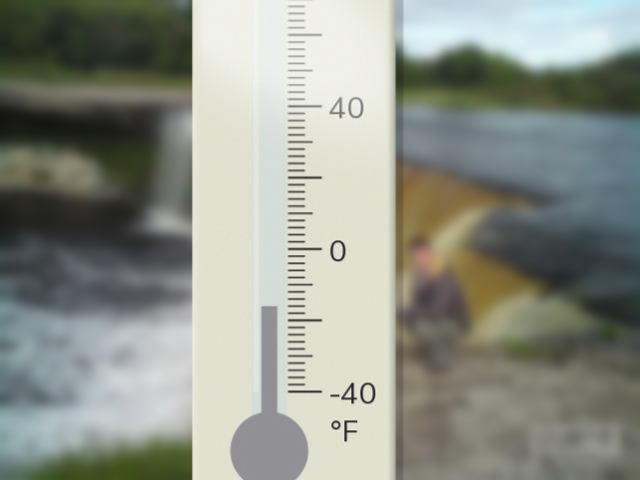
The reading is -16 °F
